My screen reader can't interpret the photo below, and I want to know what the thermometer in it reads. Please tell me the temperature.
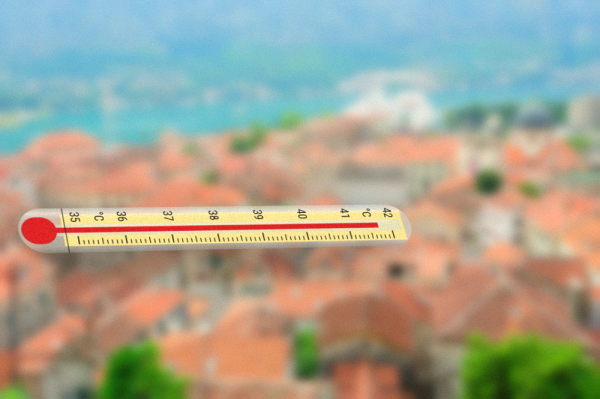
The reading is 41.7 °C
